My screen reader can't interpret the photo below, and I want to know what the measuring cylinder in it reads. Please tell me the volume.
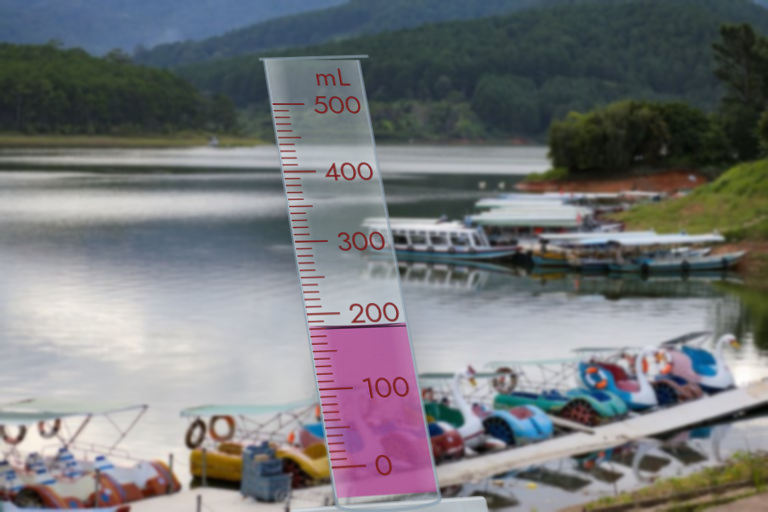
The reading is 180 mL
